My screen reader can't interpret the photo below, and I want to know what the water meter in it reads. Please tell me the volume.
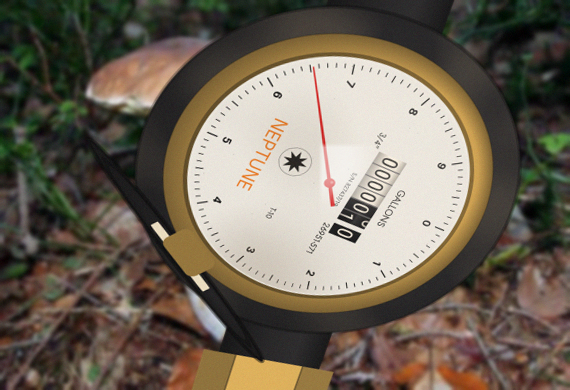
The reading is 6.5 gal
